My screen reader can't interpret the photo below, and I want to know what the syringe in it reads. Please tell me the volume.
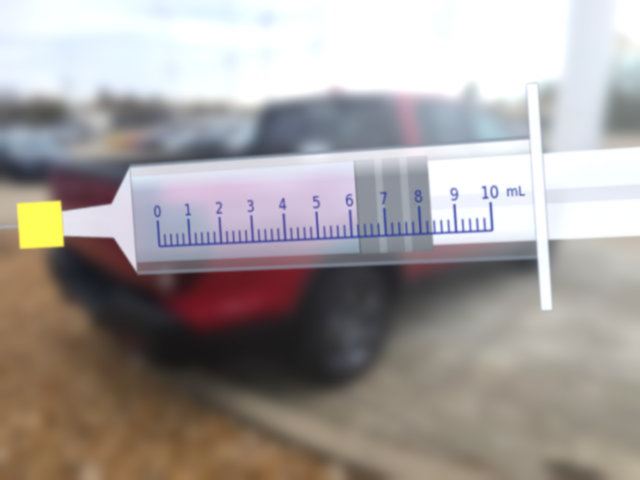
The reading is 6.2 mL
